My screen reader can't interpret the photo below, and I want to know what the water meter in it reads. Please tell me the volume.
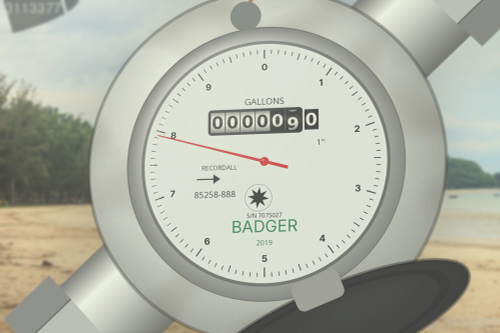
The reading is 87.9 gal
